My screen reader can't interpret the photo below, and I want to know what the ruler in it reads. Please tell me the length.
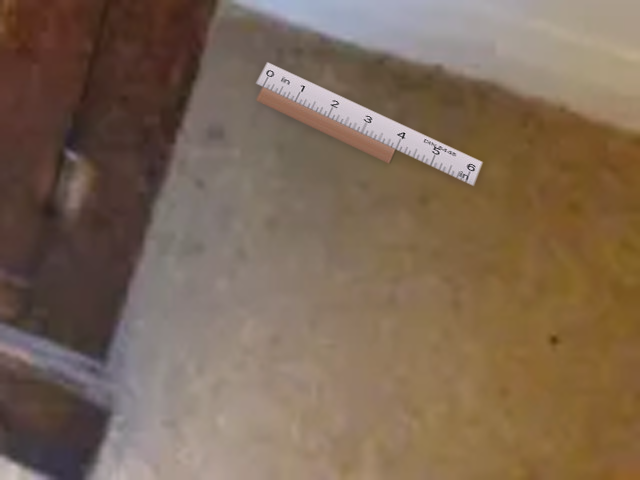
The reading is 4 in
